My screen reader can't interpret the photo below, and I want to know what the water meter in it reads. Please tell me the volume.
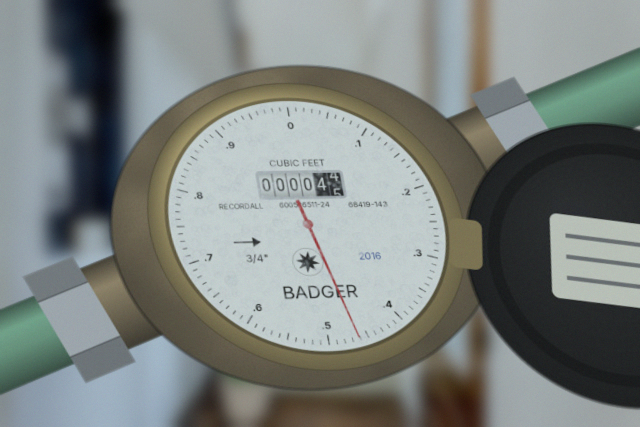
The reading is 44.46 ft³
